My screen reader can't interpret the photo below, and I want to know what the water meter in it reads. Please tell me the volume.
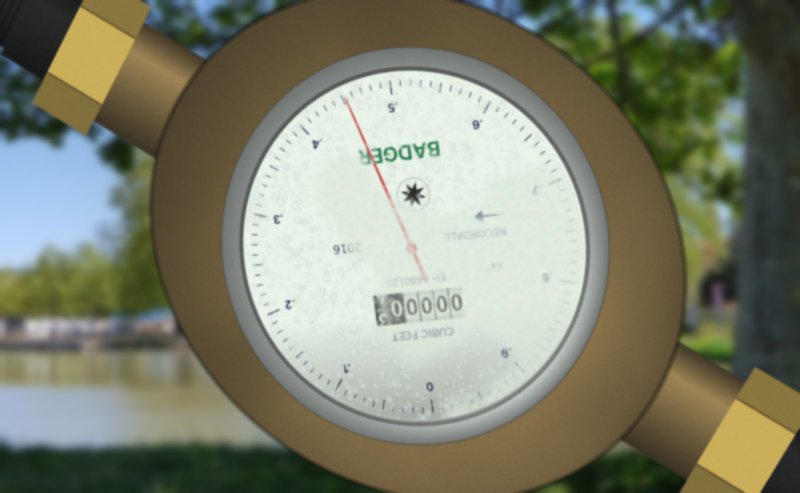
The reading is 3.45 ft³
